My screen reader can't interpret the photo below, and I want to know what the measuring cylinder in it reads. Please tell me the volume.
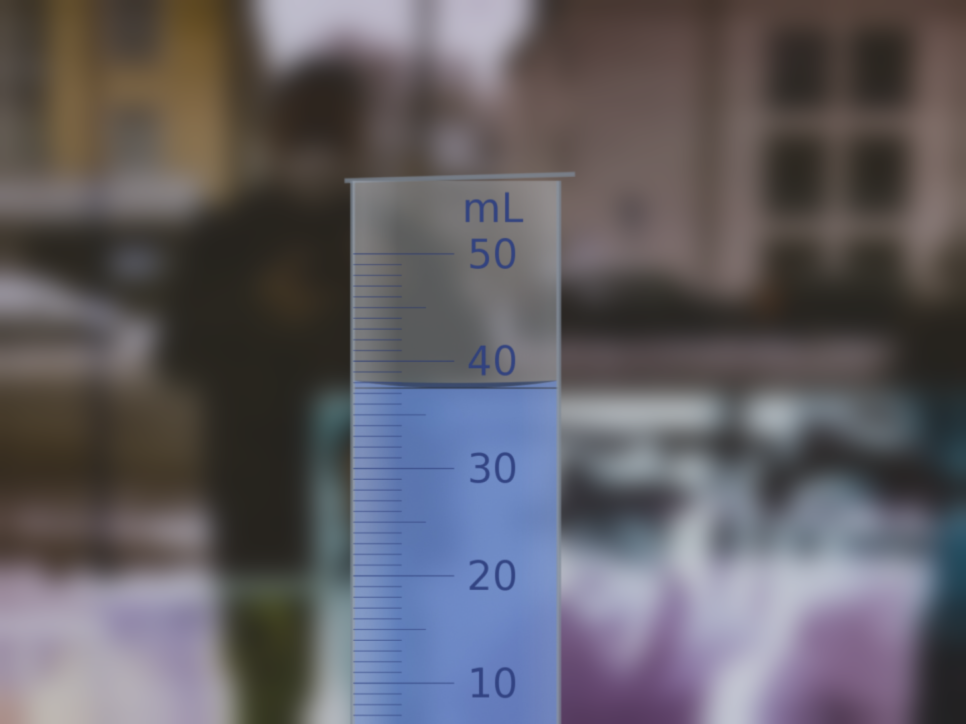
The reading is 37.5 mL
